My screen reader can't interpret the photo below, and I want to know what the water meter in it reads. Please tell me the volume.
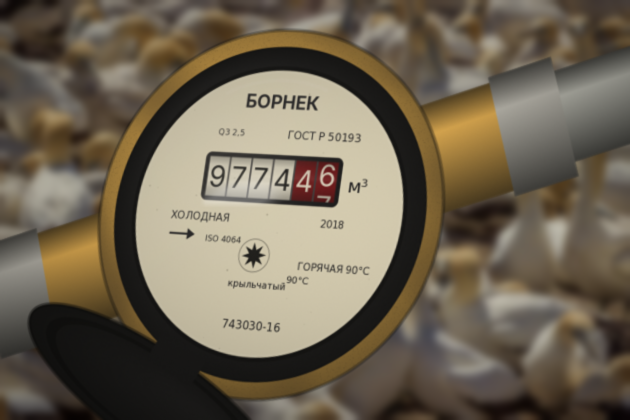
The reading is 9774.46 m³
